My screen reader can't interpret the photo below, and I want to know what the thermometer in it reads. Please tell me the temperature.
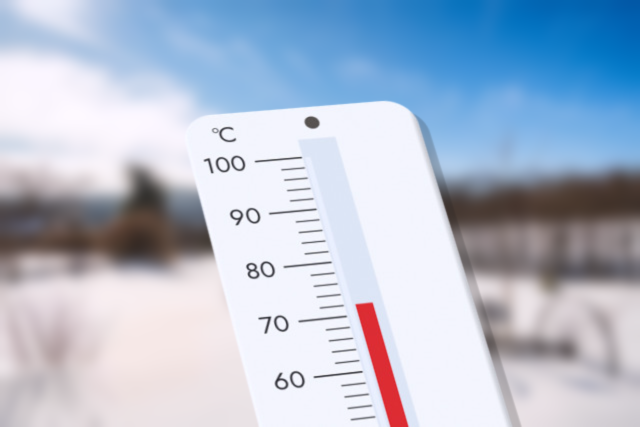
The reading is 72 °C
